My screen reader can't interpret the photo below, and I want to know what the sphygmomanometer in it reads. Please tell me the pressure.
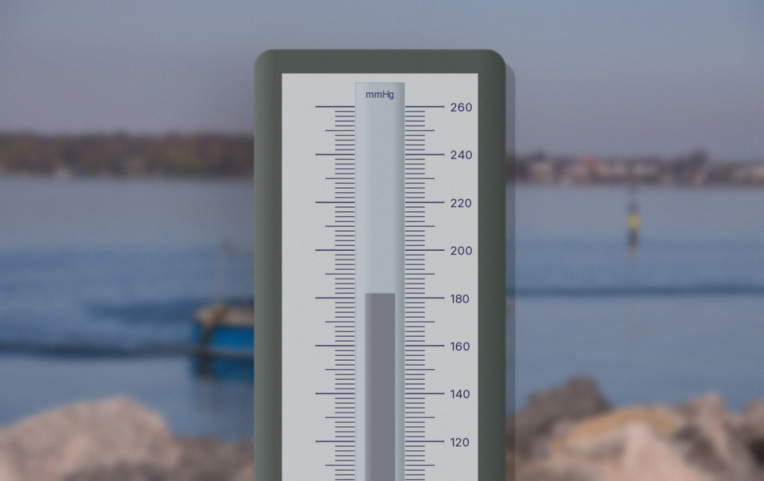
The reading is 182 mmHg
